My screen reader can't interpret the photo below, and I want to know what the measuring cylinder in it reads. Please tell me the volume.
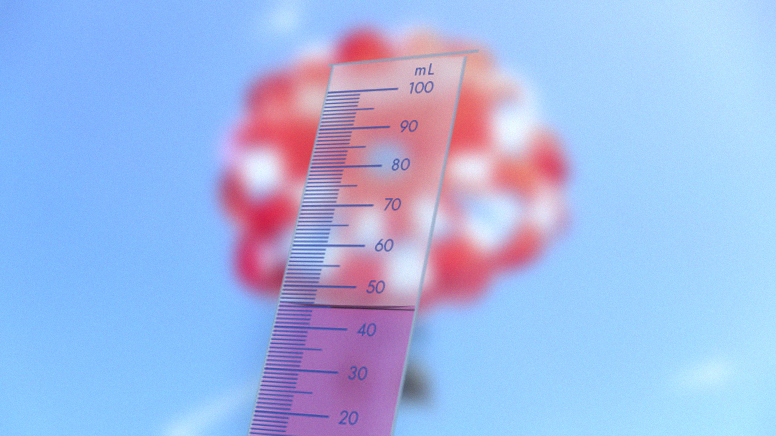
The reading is 45 mL
